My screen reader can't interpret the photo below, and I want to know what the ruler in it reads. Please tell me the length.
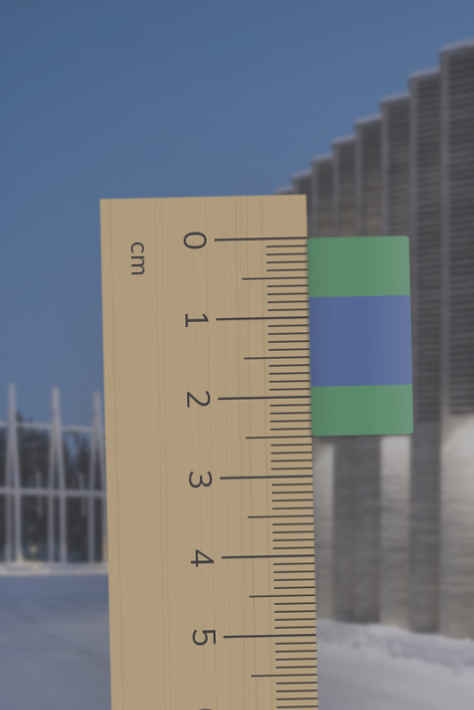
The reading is 2.5 cm
